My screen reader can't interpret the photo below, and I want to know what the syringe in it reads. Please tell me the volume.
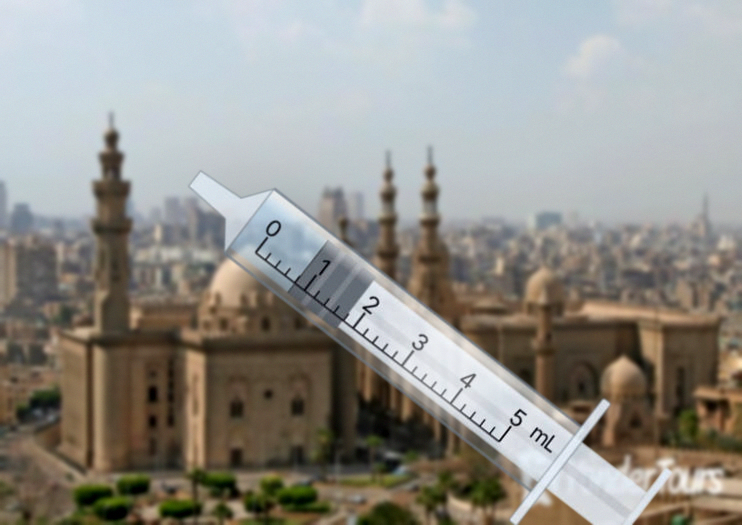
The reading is 0.8 mL
